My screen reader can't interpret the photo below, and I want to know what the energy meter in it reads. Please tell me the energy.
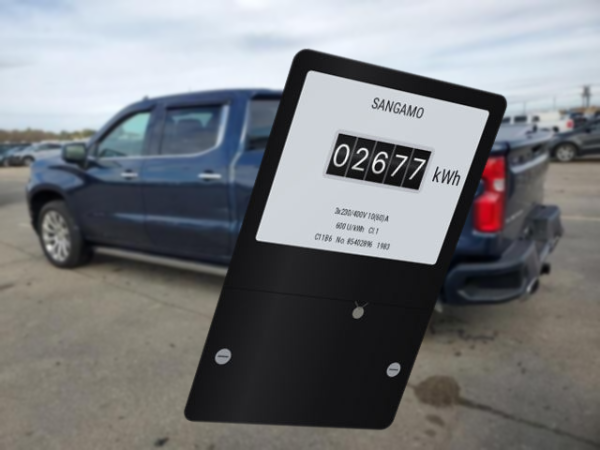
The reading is 2677 kWh
